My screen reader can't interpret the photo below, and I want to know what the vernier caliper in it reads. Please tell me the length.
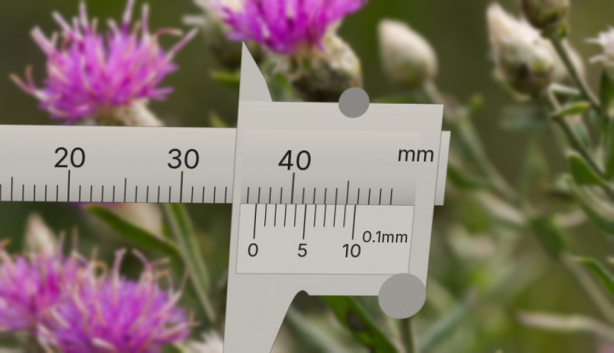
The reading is 36.8 mm
